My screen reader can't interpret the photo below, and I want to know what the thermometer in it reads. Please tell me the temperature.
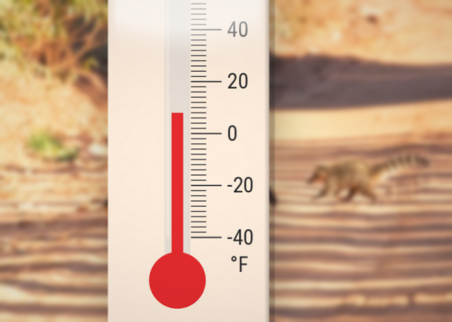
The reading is 8 °F
